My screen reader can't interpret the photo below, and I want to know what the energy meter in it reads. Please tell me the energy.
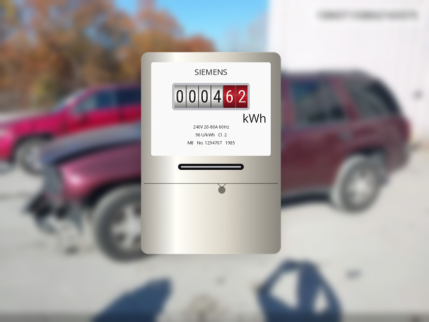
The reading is 4.62 kWh
